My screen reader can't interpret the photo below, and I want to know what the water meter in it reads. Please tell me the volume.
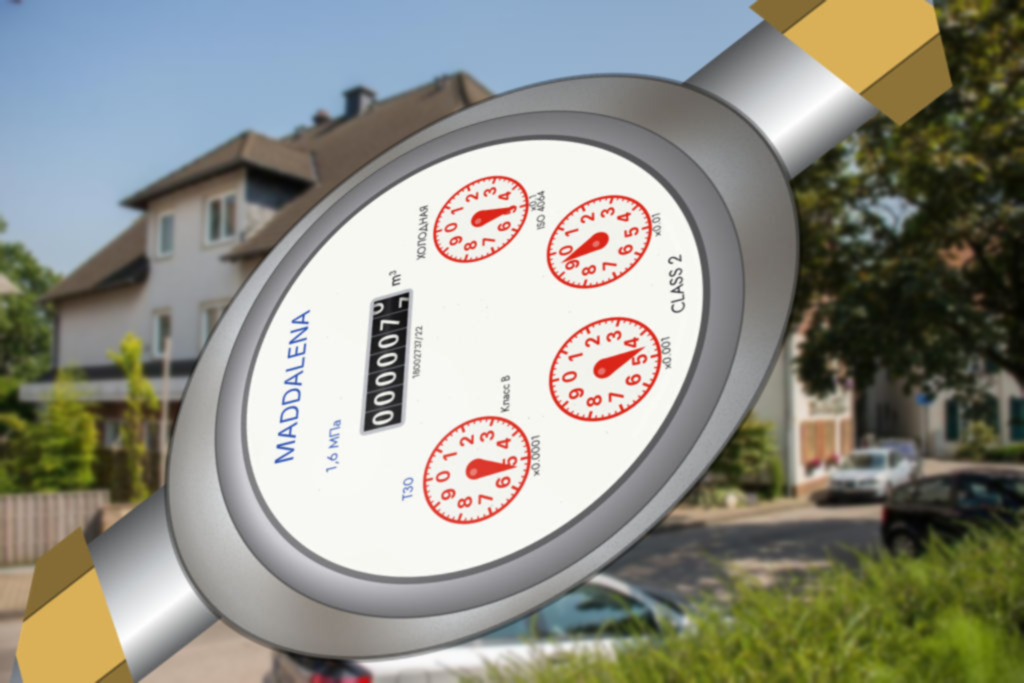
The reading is 76.4945 m³
